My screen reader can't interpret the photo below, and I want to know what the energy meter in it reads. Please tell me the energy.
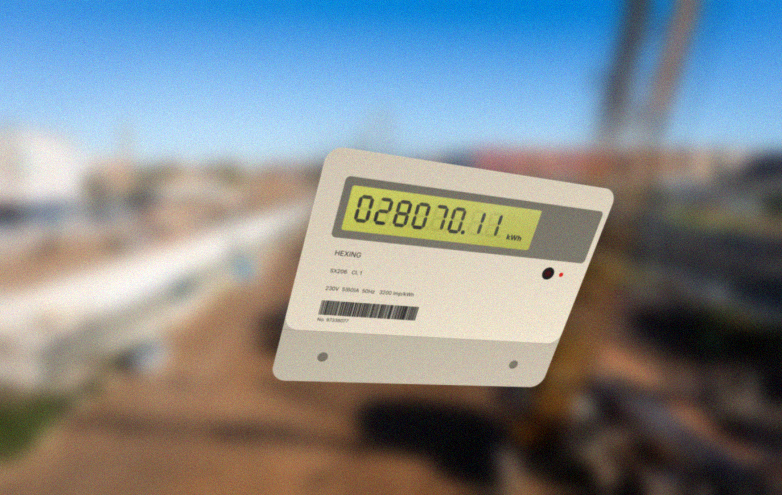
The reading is 28070.11 kWh
